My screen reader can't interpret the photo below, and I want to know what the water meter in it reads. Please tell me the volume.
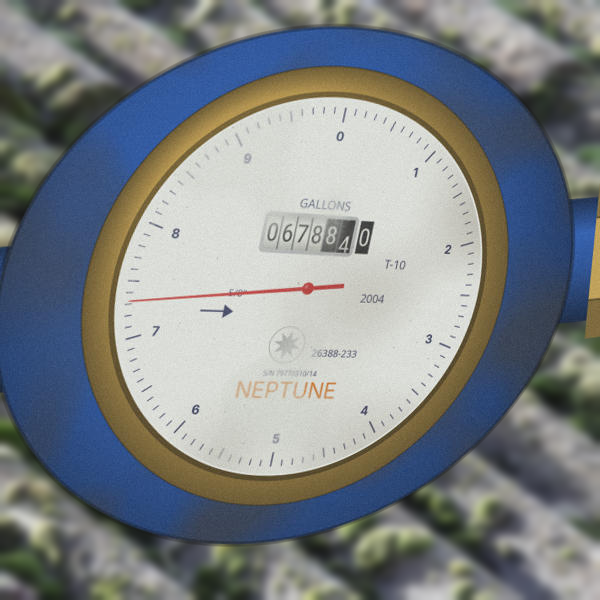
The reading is 678837.3 gal
